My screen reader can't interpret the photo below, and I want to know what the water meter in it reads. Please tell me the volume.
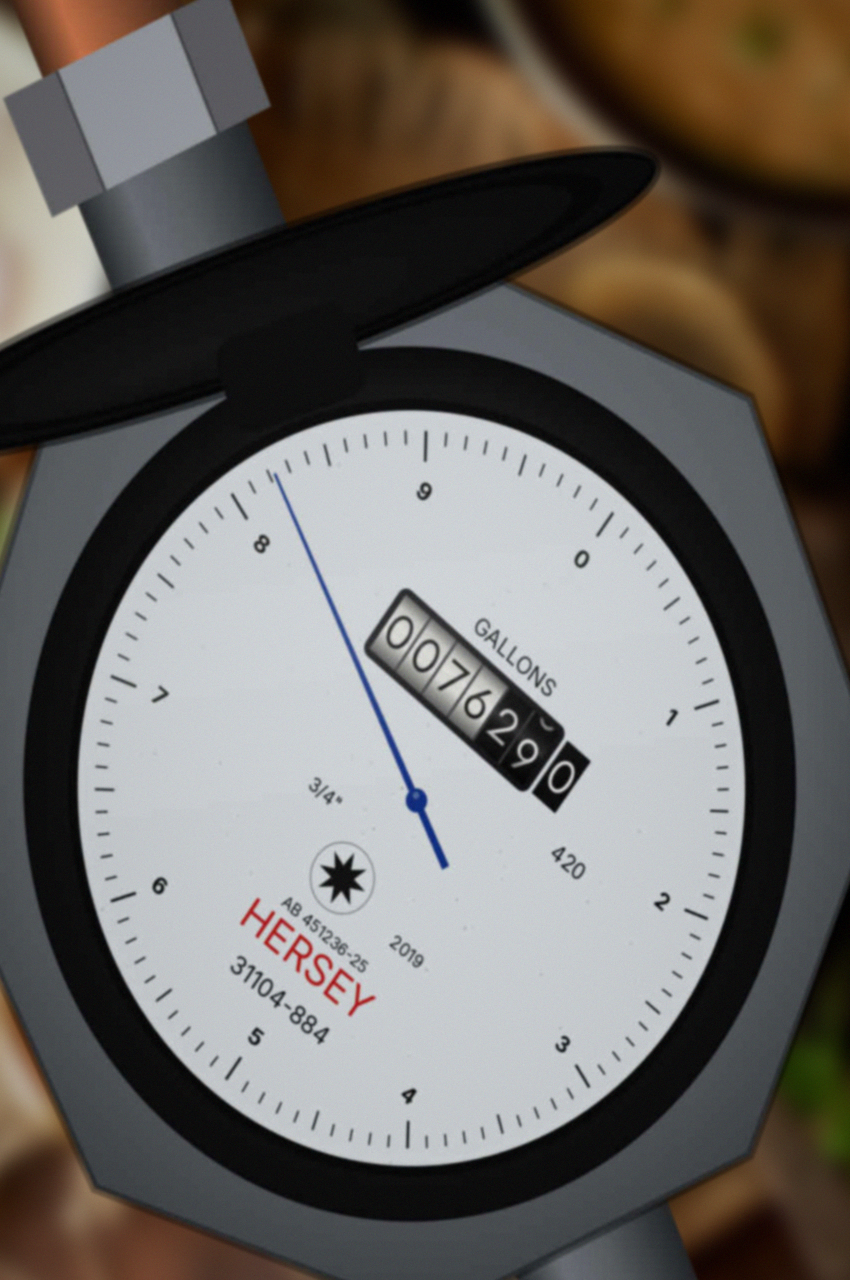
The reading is 76288.2 gal
